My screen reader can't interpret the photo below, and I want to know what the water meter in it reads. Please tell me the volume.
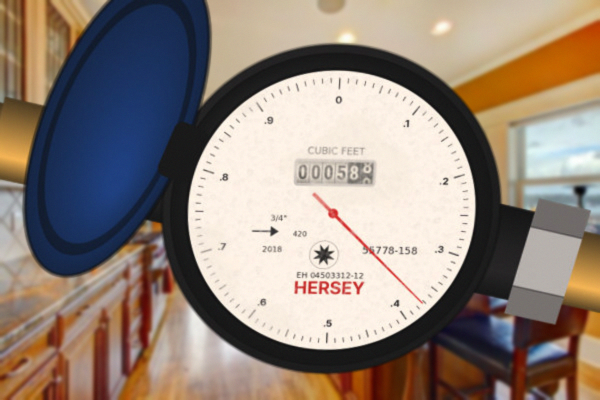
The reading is 588.37 ft³
